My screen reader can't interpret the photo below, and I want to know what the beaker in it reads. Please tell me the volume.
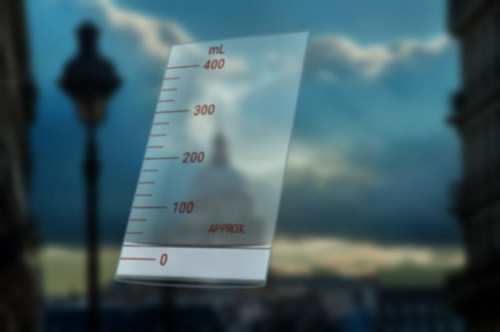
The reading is 25 mL
